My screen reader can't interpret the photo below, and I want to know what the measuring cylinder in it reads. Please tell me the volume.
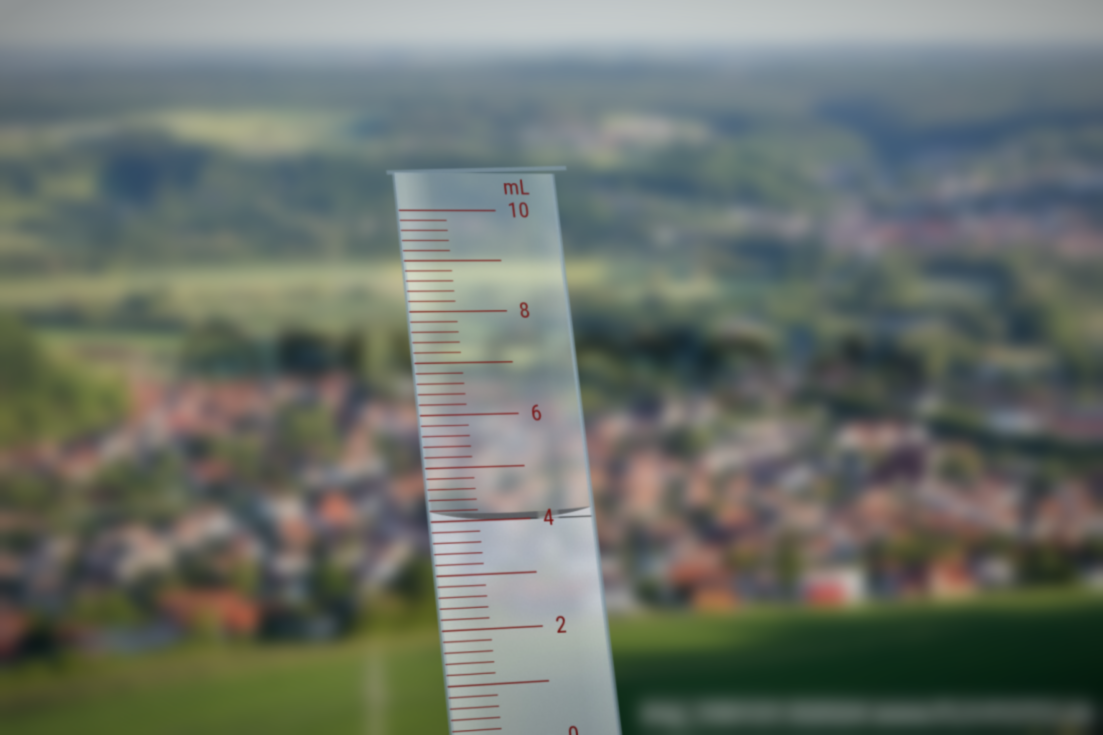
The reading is 4 mL
